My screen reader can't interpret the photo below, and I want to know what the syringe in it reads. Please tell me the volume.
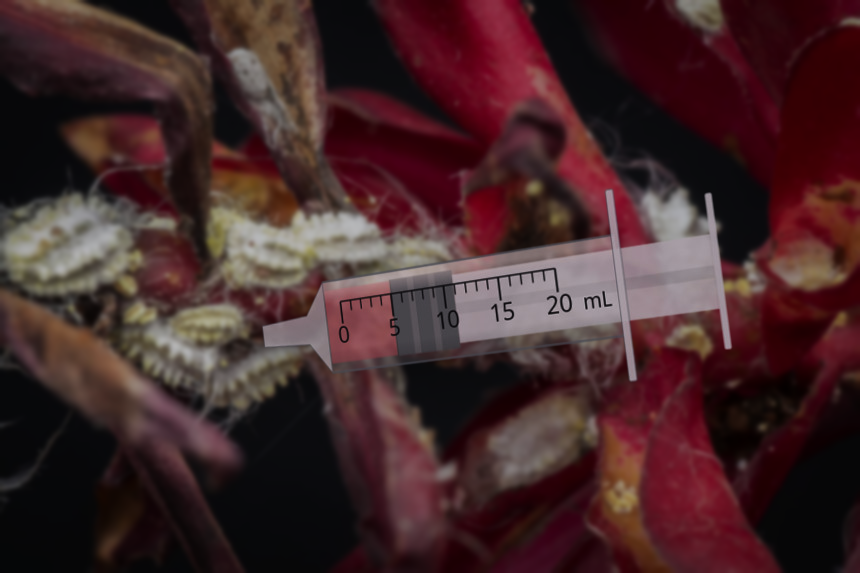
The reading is 5 mL
